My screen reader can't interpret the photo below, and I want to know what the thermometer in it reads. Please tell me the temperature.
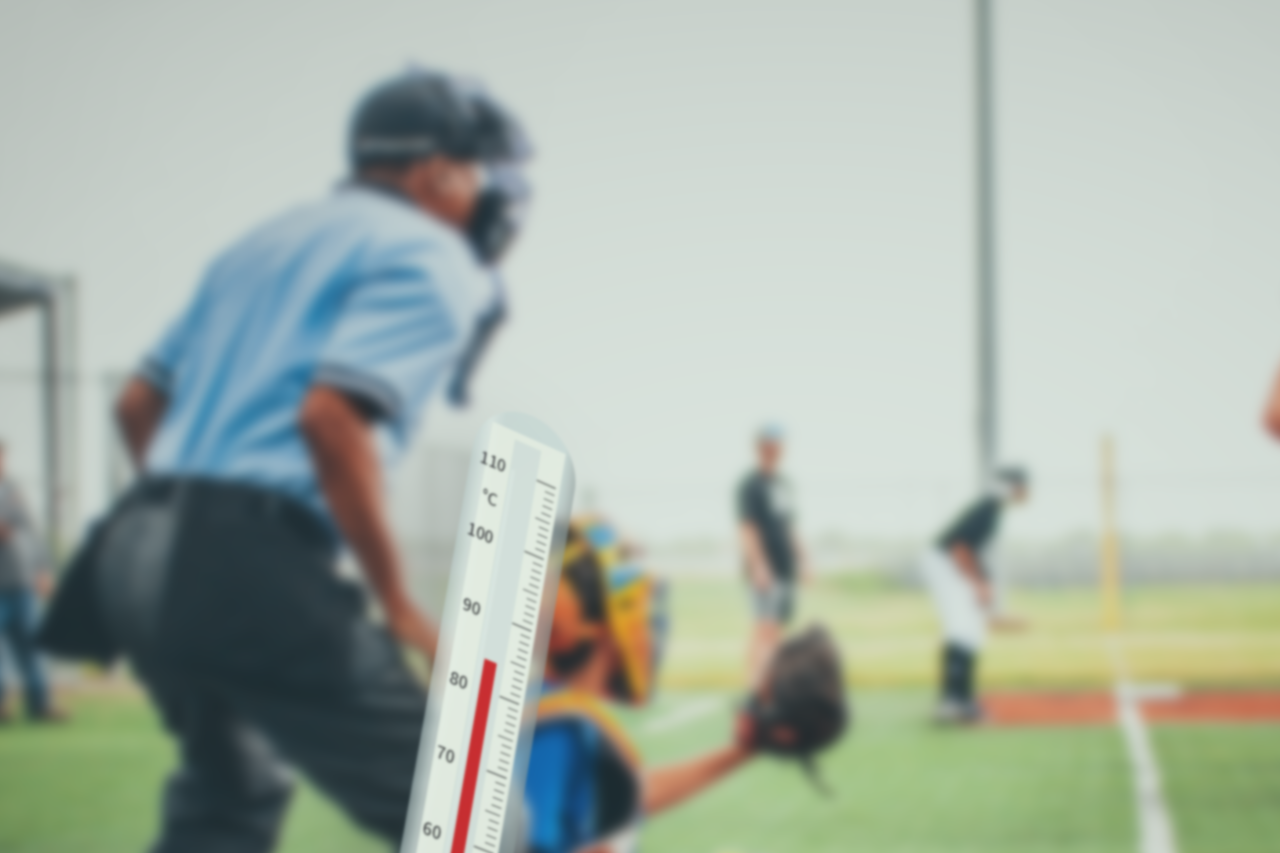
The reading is 84 °C
